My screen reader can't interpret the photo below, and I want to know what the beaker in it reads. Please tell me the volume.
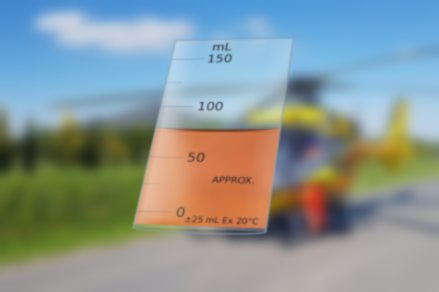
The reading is 75 mL
